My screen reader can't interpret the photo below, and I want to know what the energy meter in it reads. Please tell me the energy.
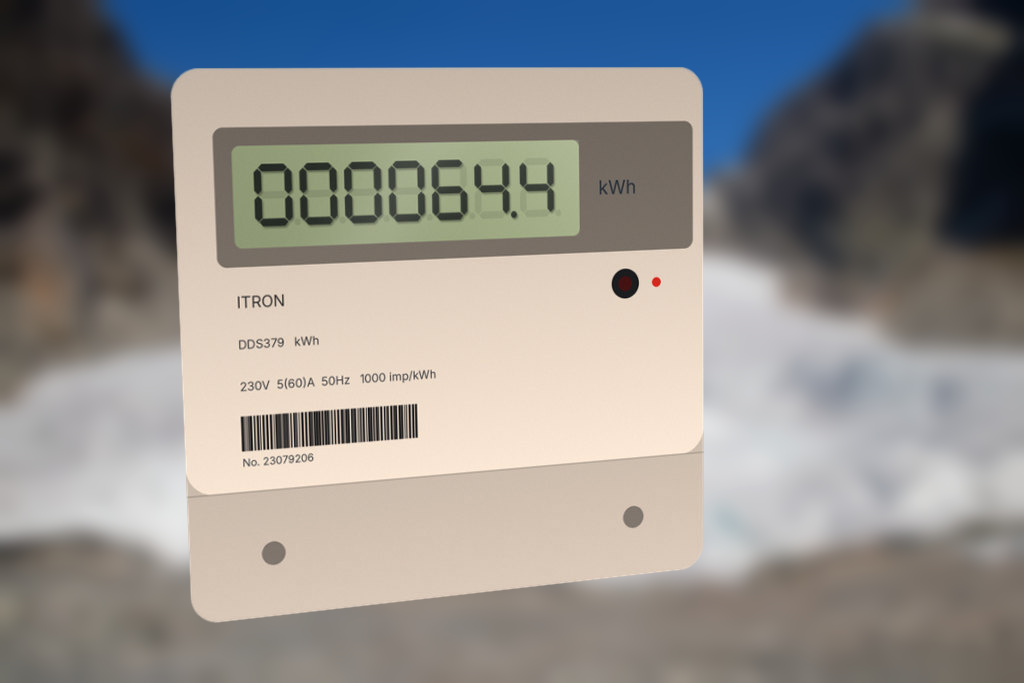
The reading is 64.4 kWh
